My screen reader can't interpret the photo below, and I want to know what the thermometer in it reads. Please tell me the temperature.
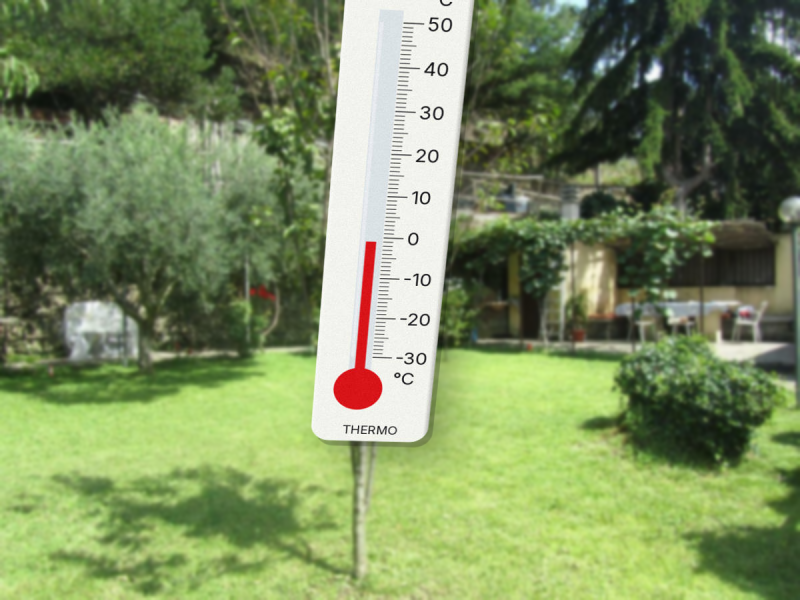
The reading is -1 °C
